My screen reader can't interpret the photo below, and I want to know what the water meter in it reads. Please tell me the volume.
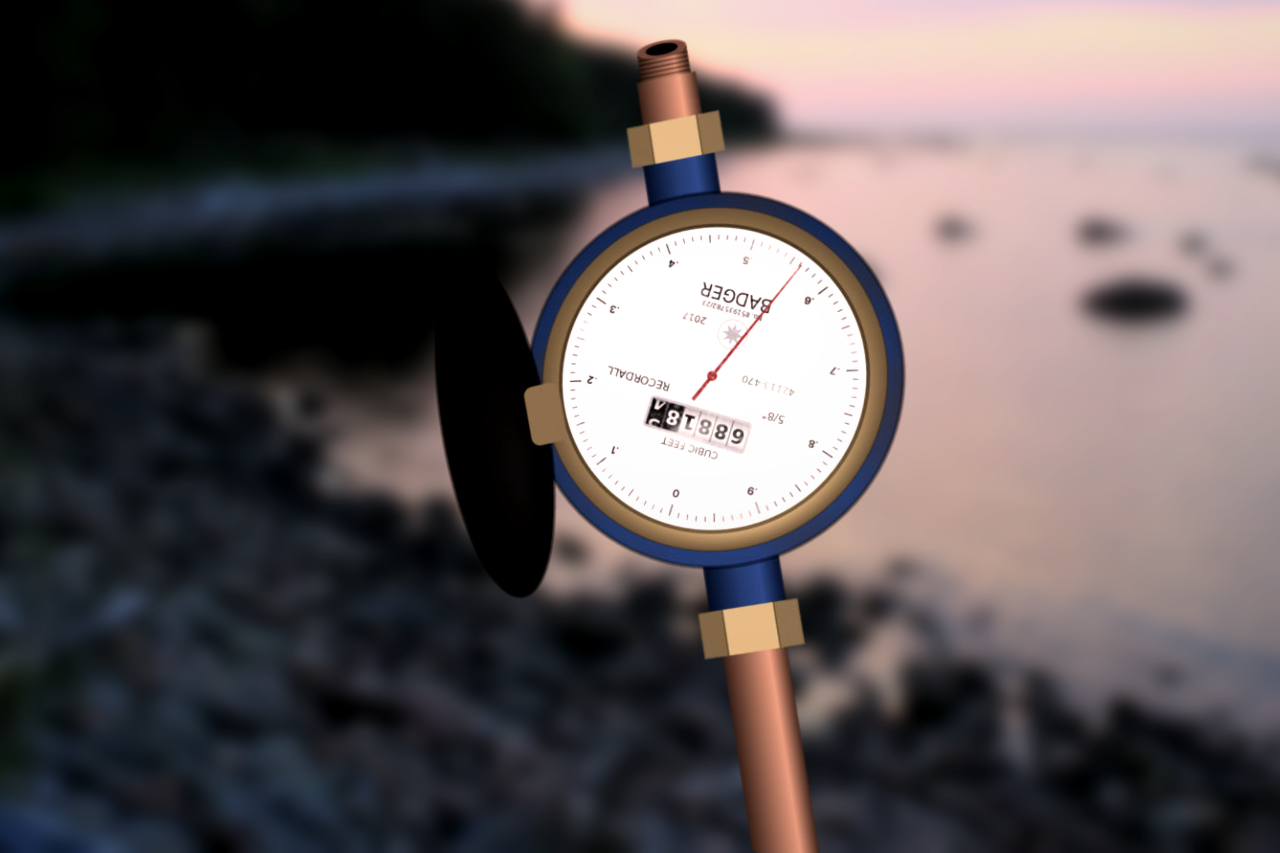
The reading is 688183.56 ft³
